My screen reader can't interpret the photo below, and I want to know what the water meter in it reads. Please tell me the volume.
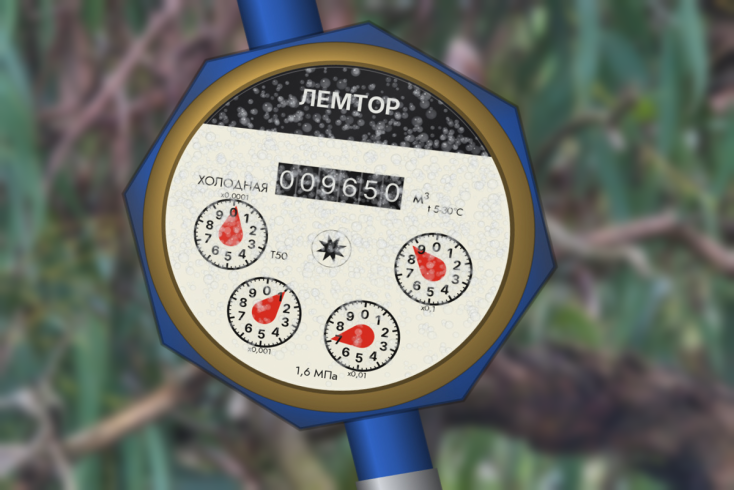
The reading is 9650.8710 m³
